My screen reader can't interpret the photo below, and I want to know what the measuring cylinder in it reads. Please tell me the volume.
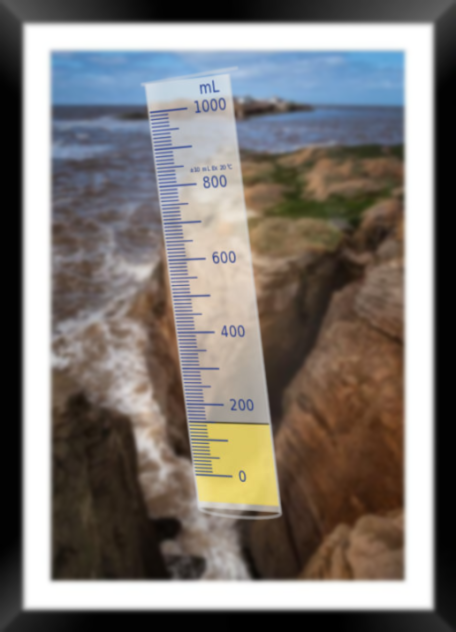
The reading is 150 mL
